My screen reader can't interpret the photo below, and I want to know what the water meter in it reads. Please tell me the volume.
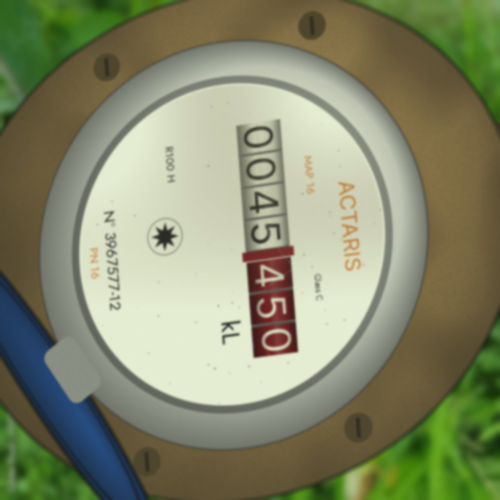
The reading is 45.450 kL
